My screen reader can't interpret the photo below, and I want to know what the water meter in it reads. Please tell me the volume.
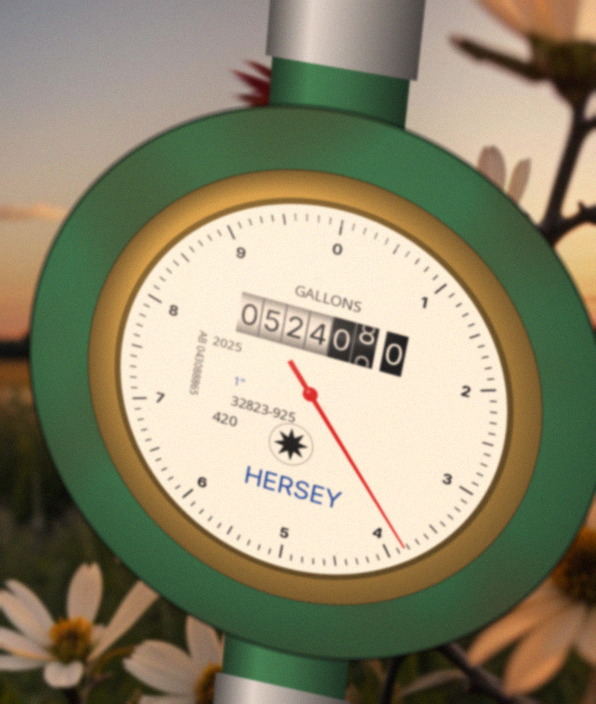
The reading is 524083.8 gal
